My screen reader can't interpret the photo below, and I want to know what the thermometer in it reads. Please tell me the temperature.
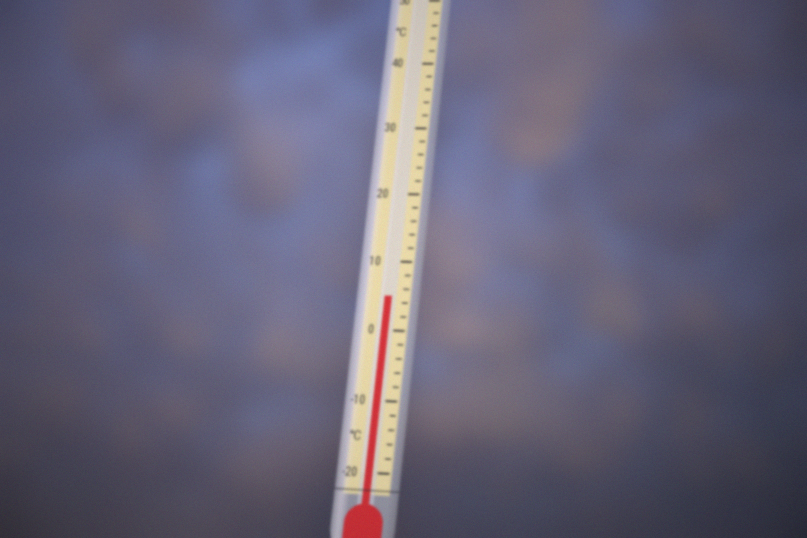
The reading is 5 °C
